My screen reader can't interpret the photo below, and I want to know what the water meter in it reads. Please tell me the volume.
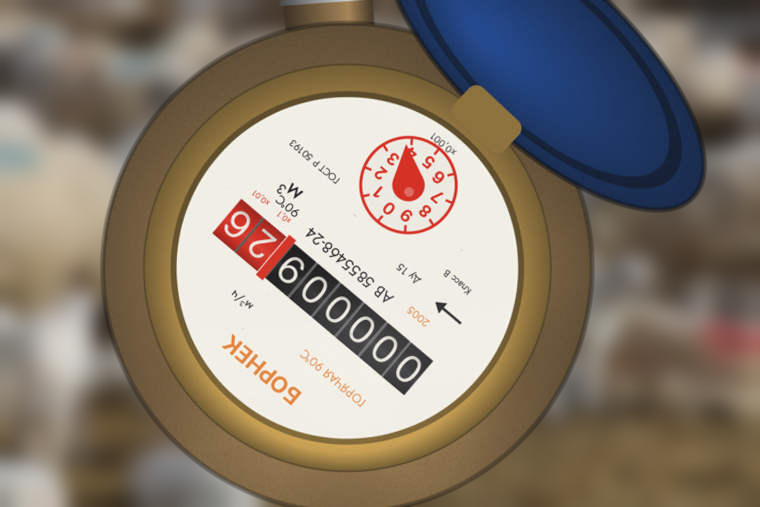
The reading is 9.263 m³
